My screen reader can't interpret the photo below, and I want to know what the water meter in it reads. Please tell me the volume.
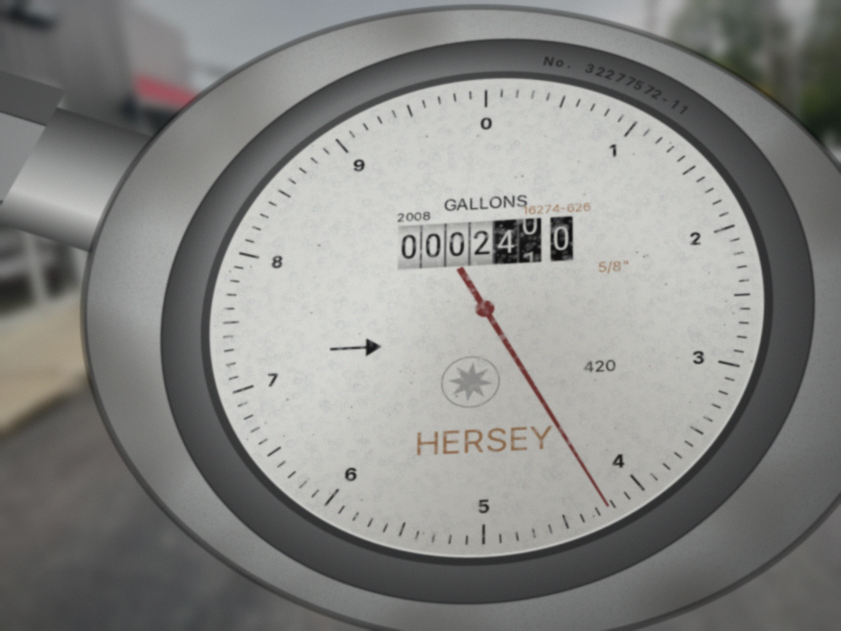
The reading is 2404.2 gal
